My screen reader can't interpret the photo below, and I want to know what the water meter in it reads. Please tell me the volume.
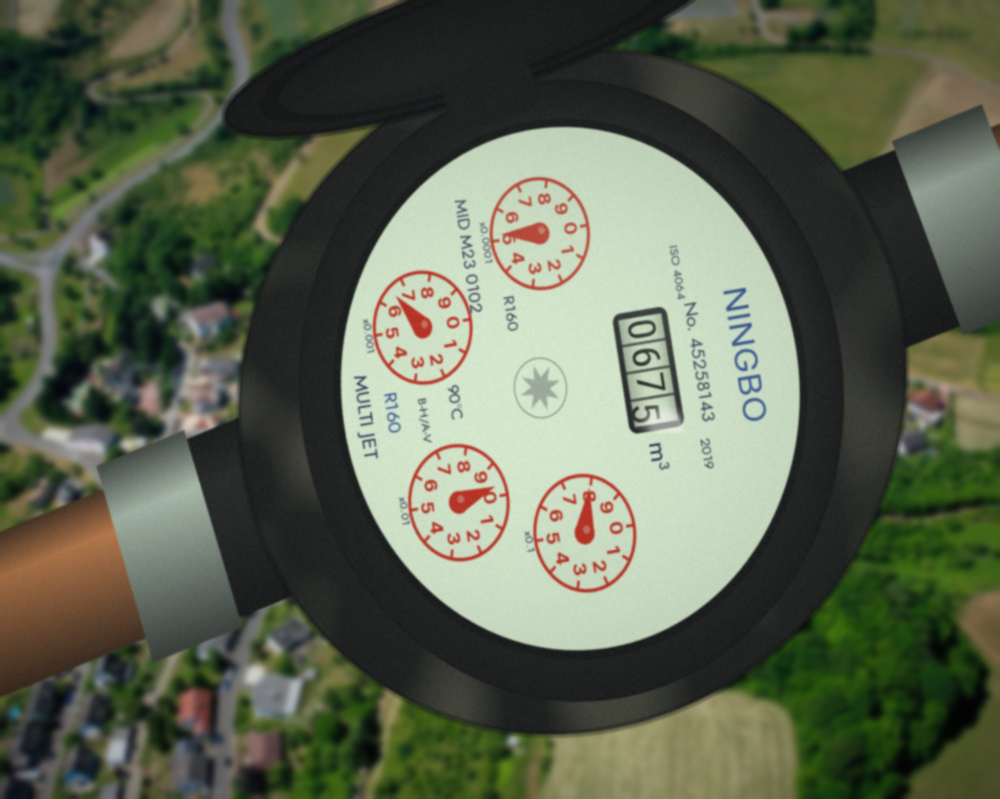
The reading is 674.7965 m³
